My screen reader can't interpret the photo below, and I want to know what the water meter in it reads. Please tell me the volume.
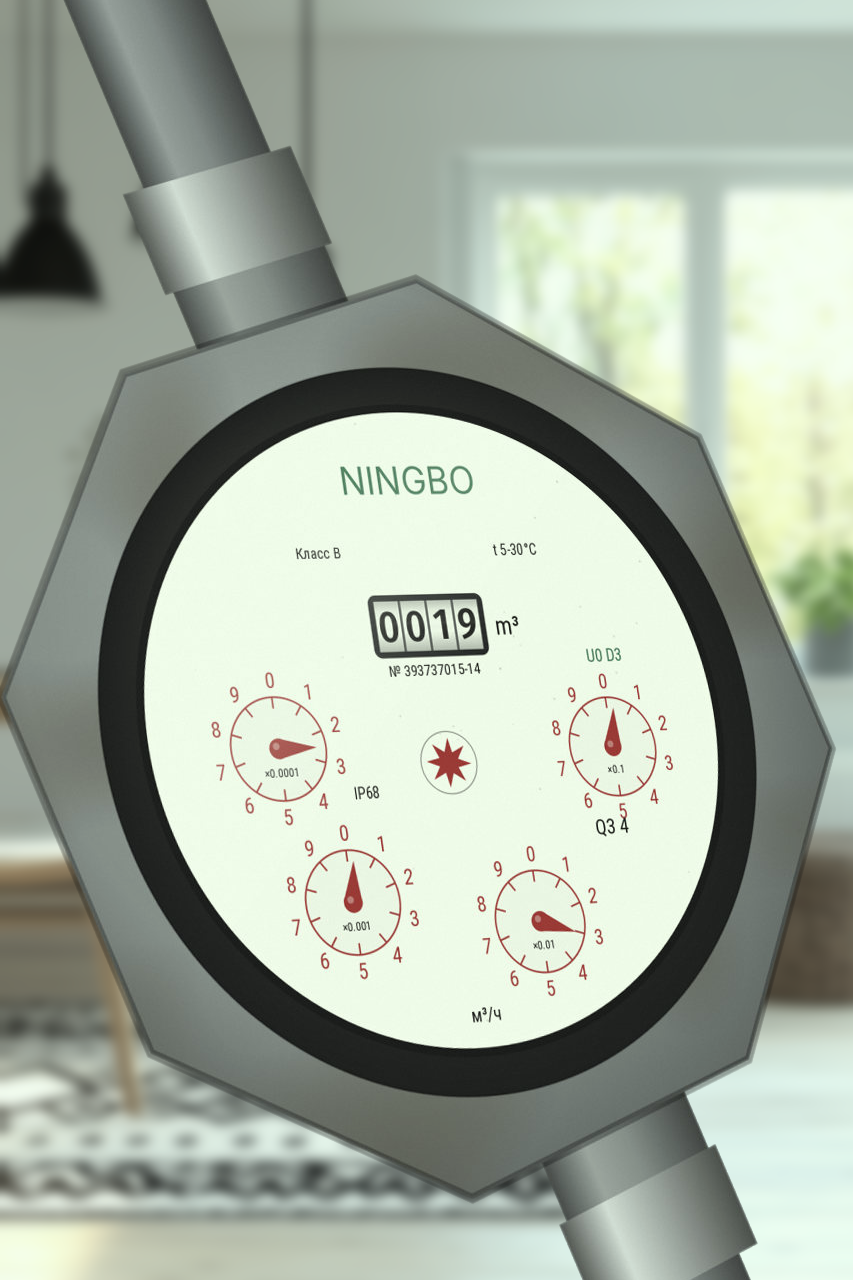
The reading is 19.0302 m³
